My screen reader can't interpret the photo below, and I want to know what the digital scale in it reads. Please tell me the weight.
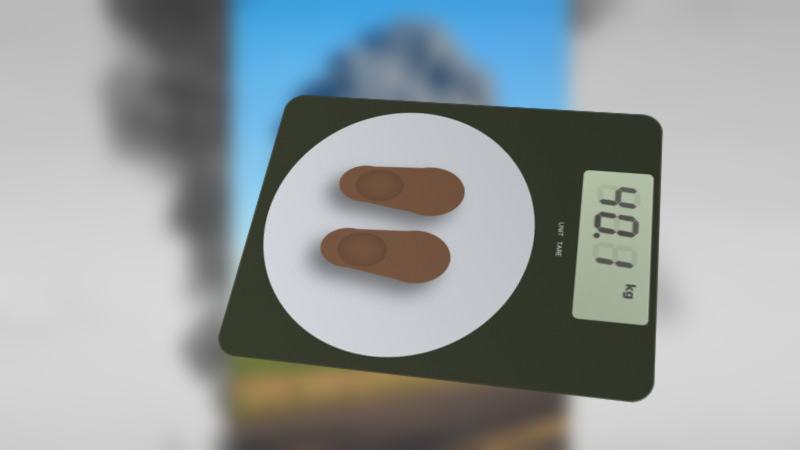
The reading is 40.1 kg
